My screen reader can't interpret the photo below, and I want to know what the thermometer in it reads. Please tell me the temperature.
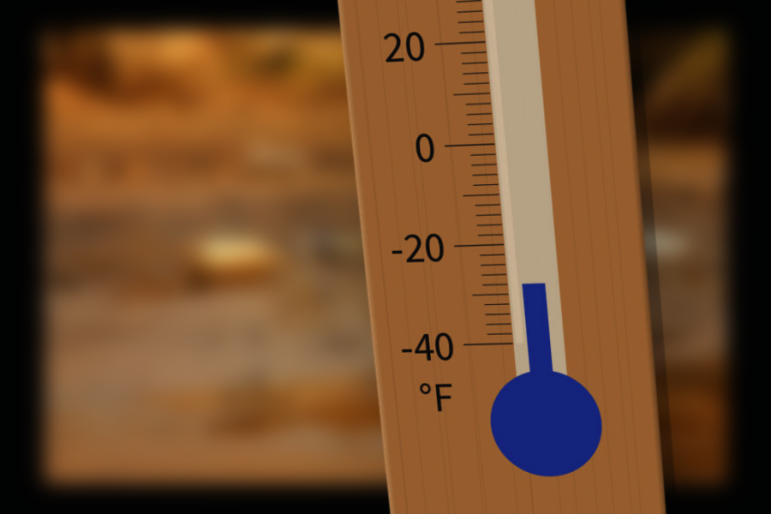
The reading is -28 °F
